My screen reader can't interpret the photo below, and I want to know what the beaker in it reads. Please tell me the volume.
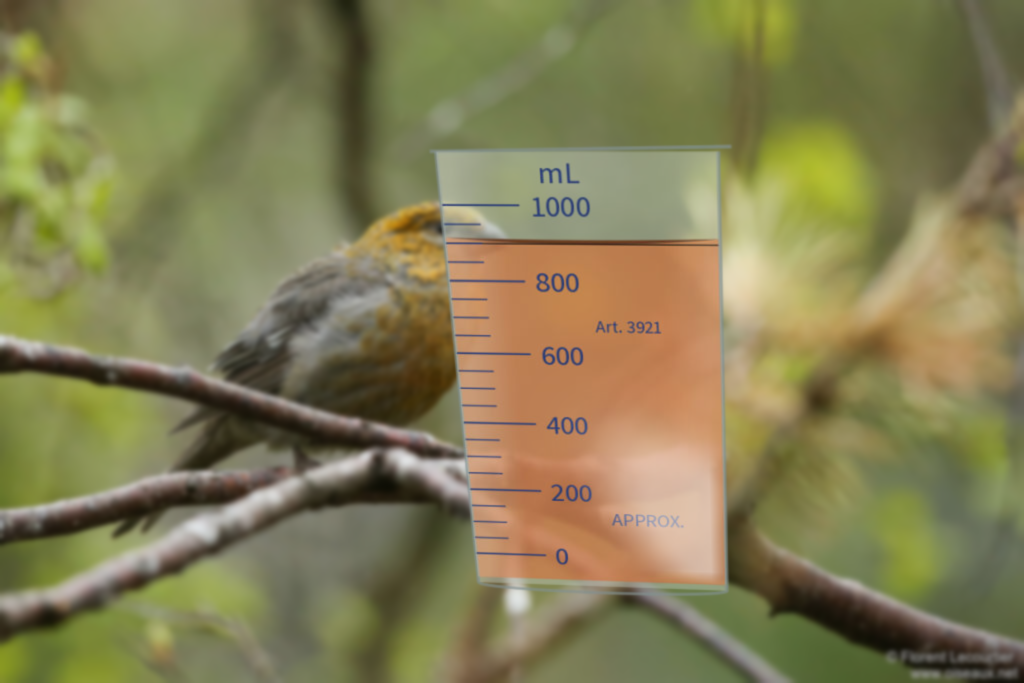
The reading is 900 mL
